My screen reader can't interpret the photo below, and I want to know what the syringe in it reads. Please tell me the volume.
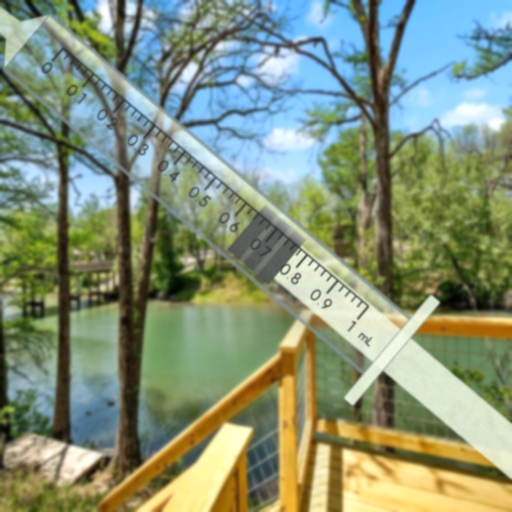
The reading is 0.64 mL
